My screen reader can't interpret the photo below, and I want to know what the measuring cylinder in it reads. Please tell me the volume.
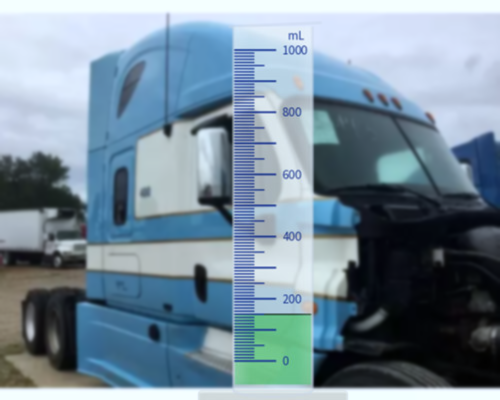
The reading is 150 mL
